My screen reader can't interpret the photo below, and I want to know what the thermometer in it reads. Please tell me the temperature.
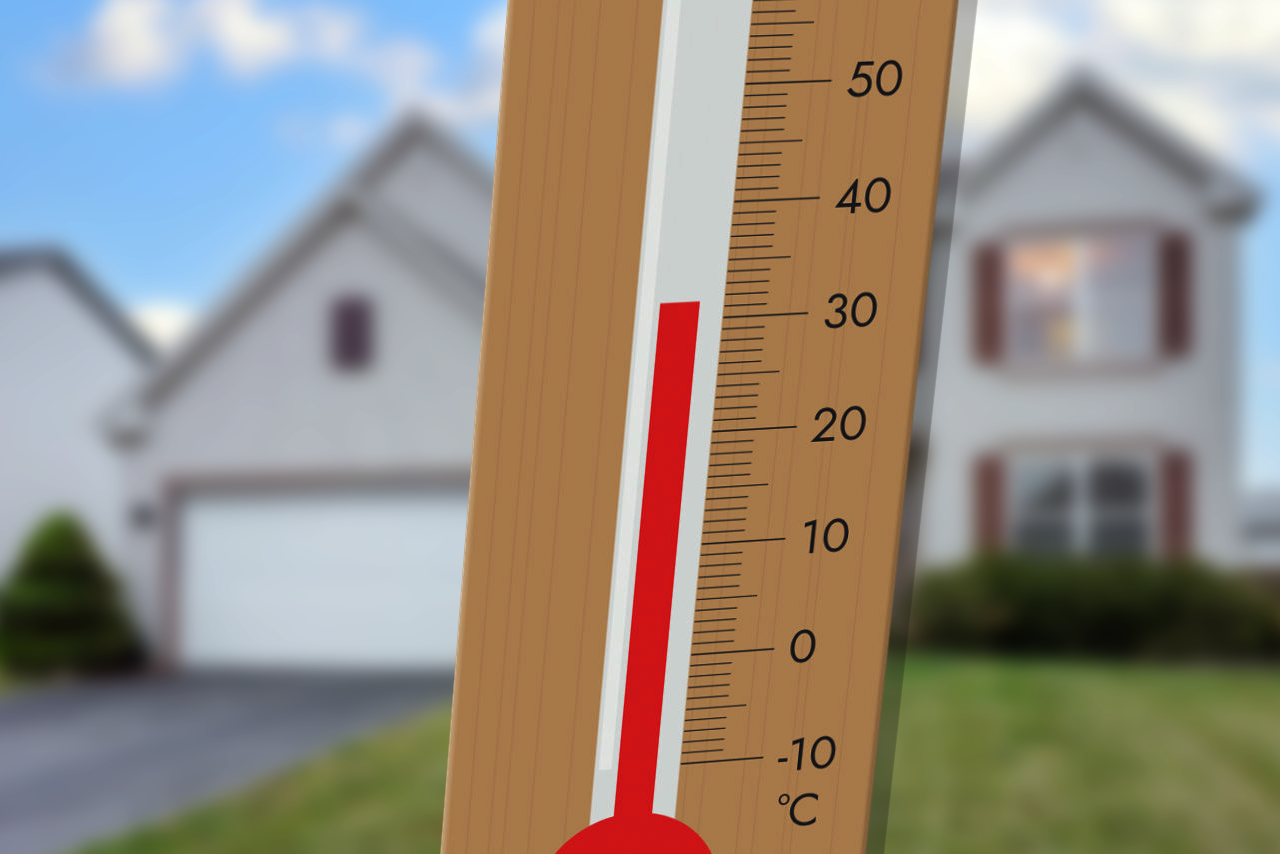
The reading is 31.5 °C
